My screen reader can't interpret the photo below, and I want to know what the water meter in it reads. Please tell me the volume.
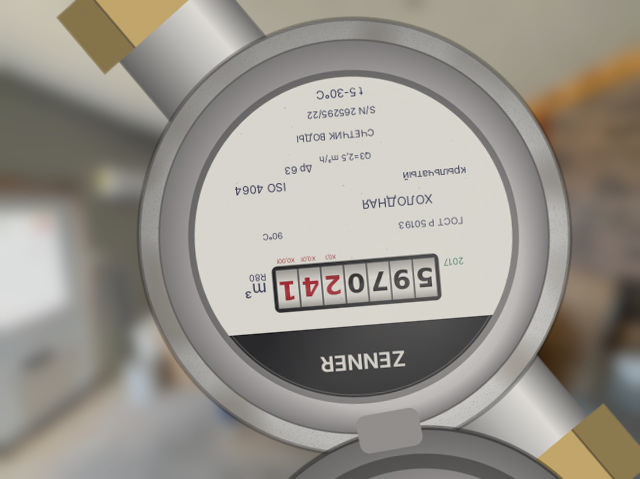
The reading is 5970.241 m³
